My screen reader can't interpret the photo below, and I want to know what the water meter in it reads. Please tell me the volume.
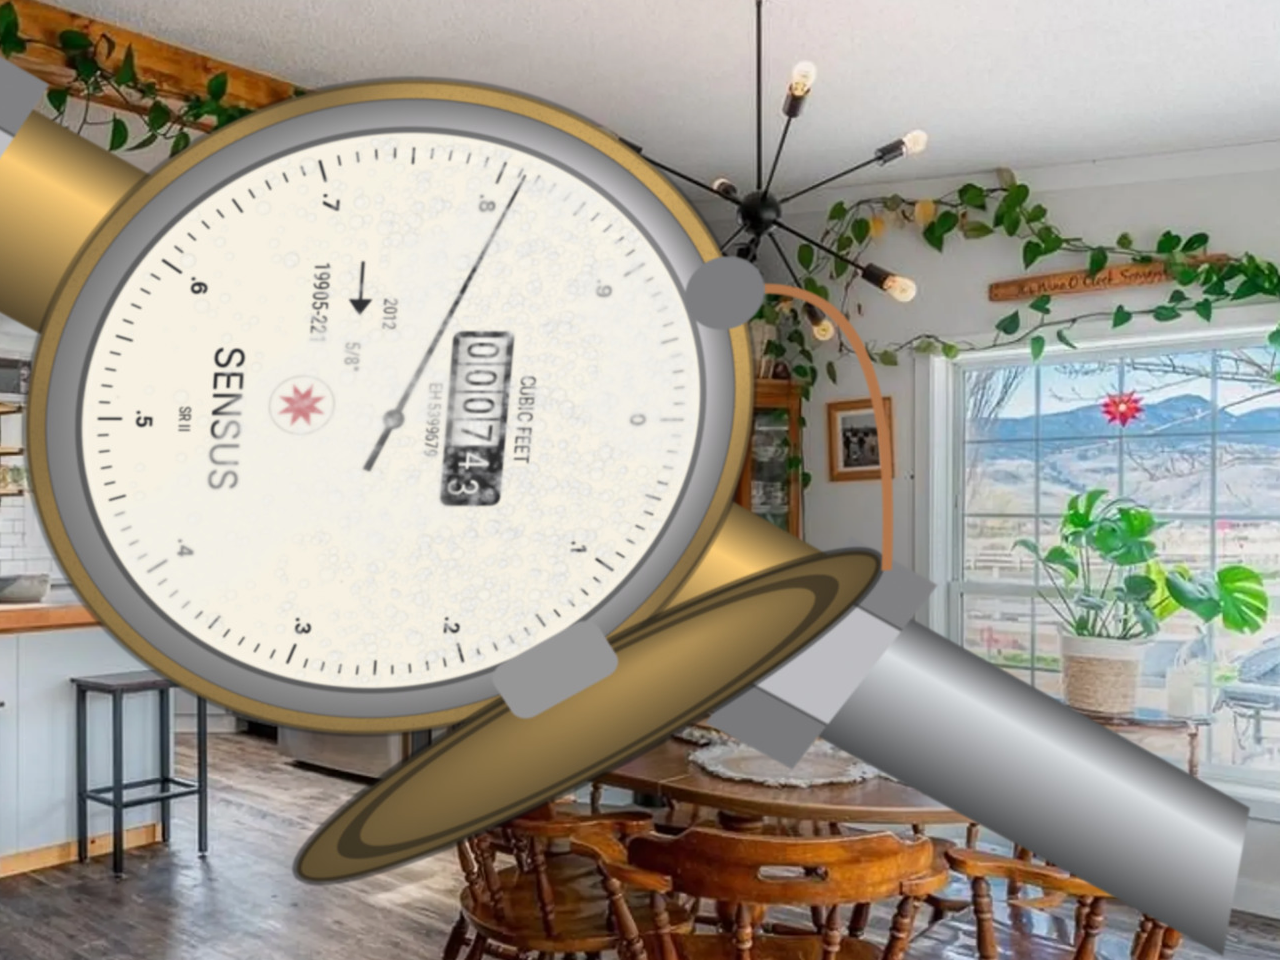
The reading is 742.81 ft³
